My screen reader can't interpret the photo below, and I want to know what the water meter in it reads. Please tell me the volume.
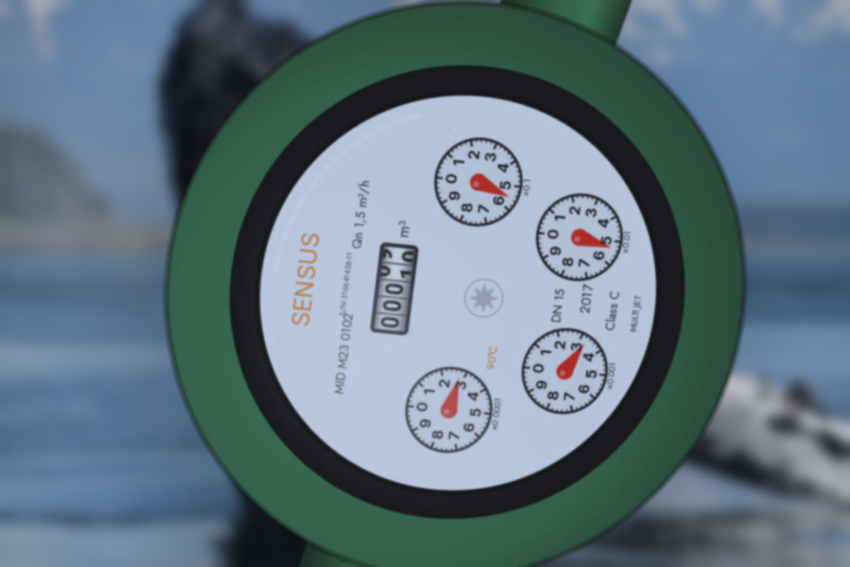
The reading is 9.5532 m³
